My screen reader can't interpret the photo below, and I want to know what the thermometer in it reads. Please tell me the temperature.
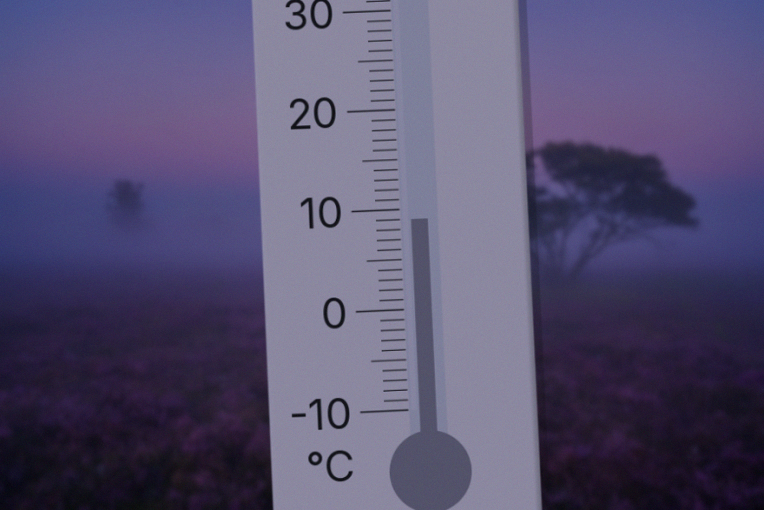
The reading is 9 °C
